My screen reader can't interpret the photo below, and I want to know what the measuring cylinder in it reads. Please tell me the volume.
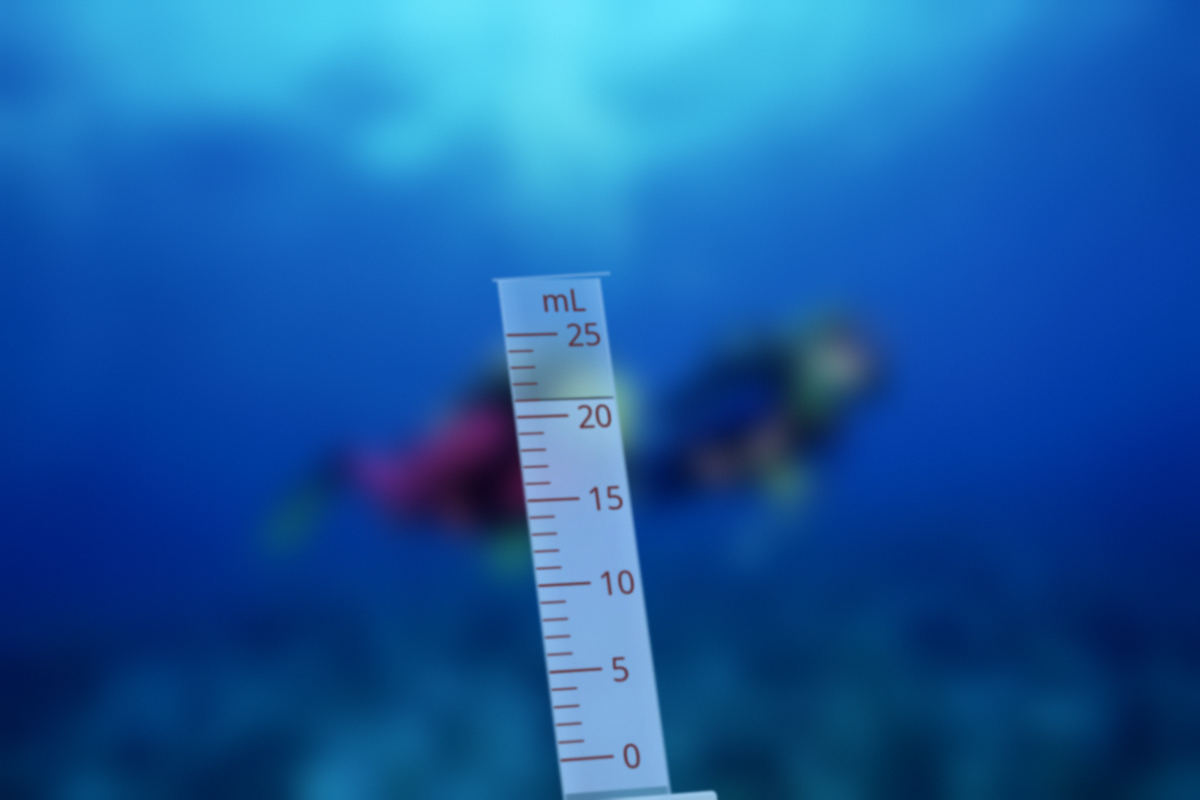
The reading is 21 mL
